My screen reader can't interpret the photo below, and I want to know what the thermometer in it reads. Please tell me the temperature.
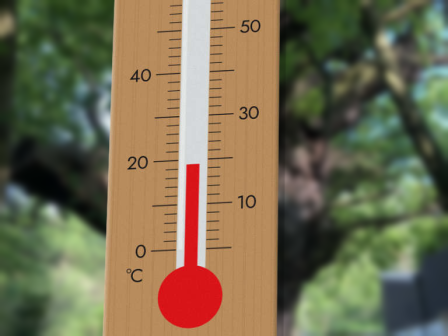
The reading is 19 °C
